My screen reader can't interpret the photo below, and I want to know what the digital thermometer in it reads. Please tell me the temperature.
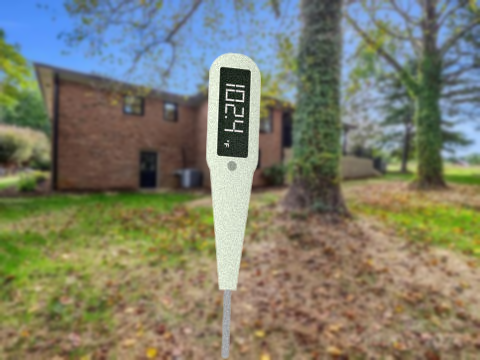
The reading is 102.4 °F
